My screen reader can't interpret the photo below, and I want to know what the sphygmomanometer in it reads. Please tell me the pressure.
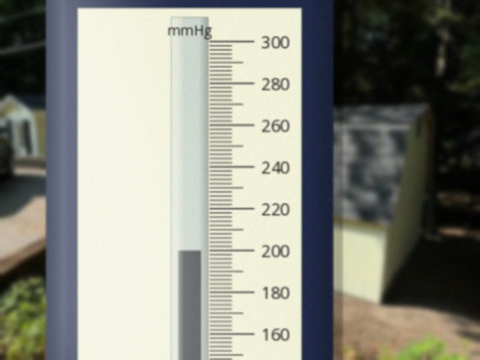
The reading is 200 mmHg
